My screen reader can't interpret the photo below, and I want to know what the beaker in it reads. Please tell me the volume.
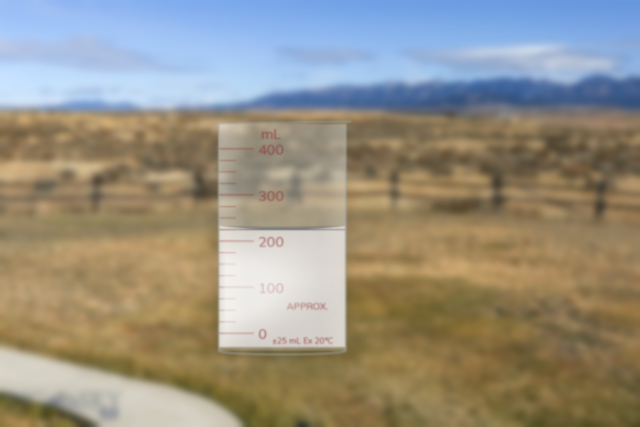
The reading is 225 mL
